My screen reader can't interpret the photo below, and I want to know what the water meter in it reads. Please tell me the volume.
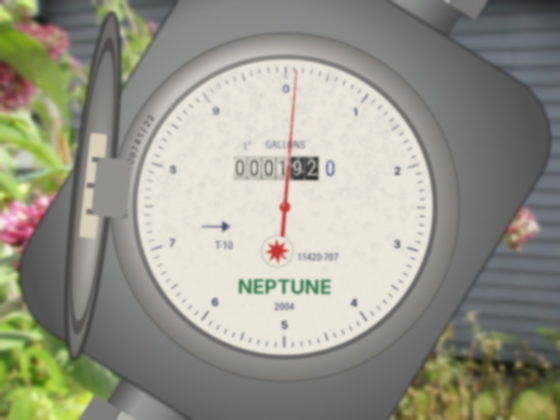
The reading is 1920.1 gal
